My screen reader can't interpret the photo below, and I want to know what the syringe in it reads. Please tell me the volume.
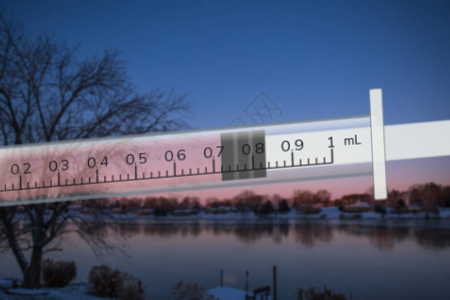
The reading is 0.72 mL
